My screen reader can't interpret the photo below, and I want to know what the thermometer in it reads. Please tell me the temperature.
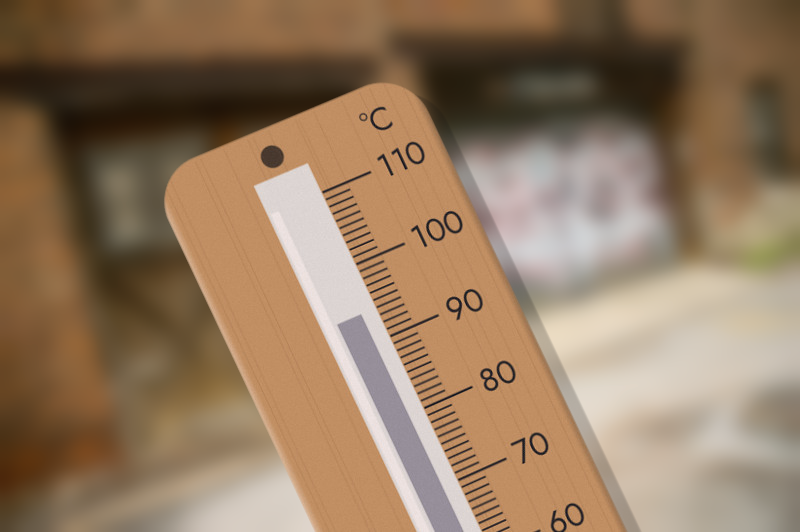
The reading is 94 °C
